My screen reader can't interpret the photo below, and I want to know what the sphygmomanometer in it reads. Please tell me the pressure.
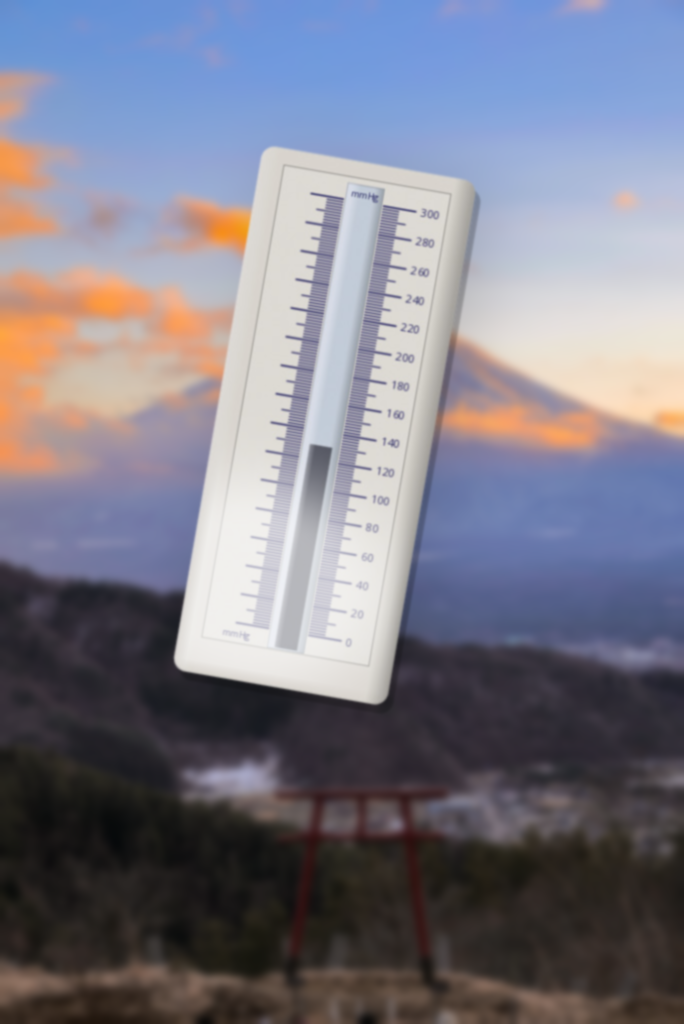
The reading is 130 mmHg
